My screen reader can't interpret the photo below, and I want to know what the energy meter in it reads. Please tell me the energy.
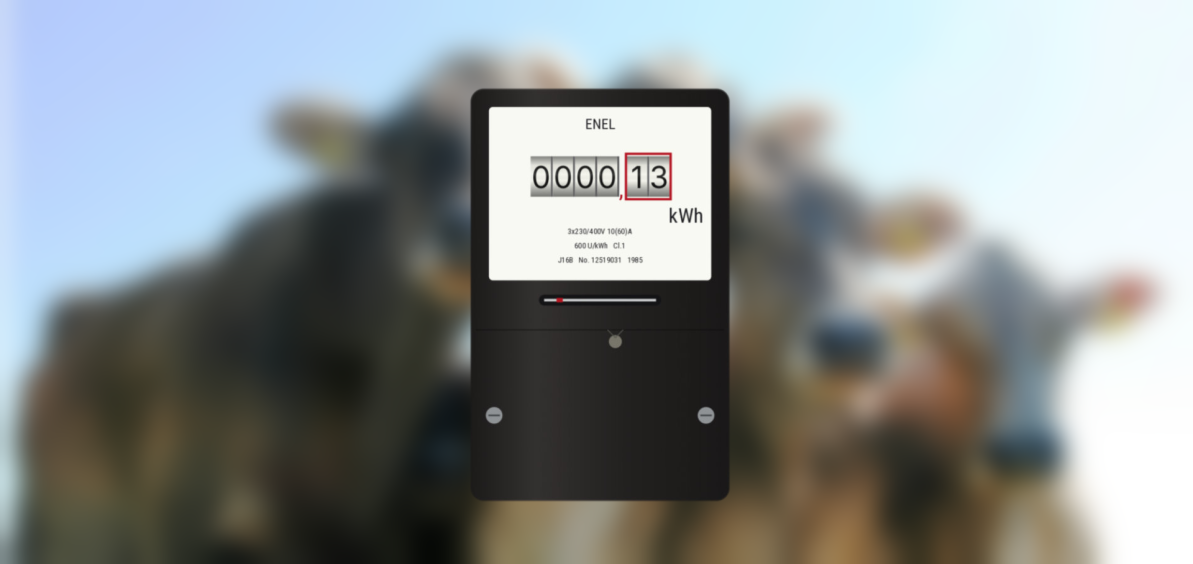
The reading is 0.13 kWh
